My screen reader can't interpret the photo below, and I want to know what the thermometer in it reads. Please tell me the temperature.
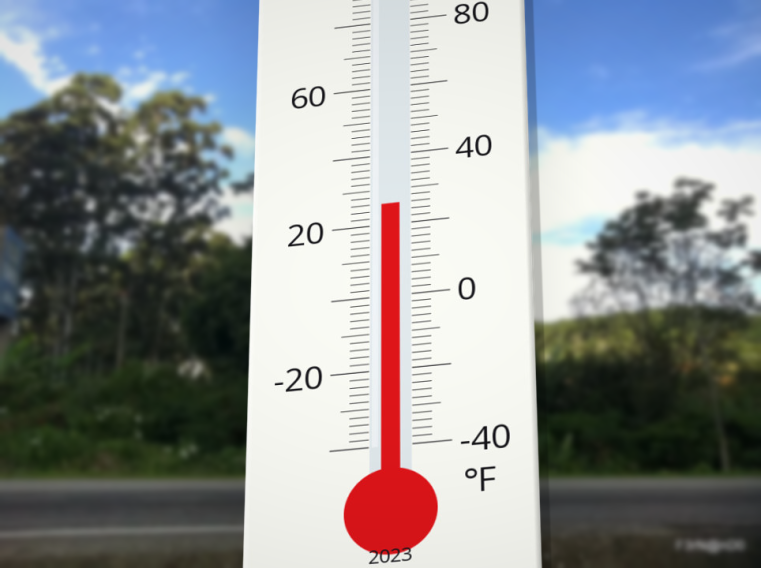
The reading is 26 °F
